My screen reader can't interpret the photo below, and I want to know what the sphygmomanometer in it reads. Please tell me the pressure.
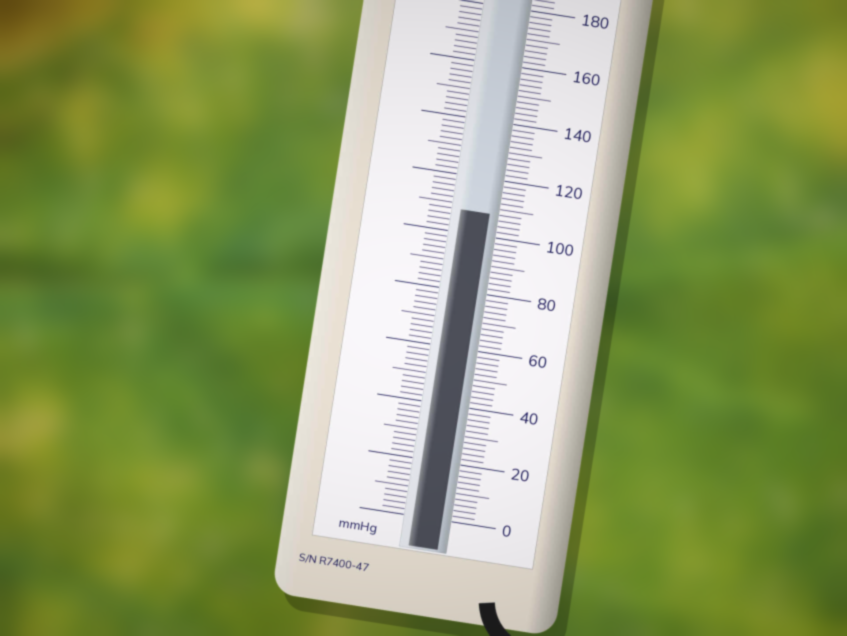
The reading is 108 mmHg
